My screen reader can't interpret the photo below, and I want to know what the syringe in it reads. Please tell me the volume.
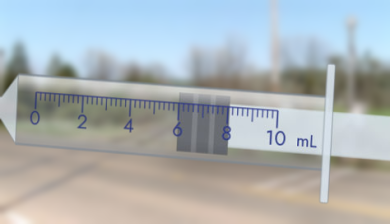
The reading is 6 mL
